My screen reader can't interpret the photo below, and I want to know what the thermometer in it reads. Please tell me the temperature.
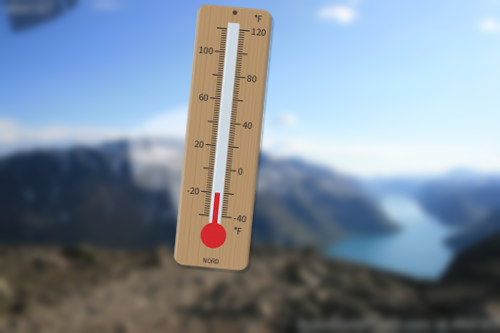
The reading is -20 °F
